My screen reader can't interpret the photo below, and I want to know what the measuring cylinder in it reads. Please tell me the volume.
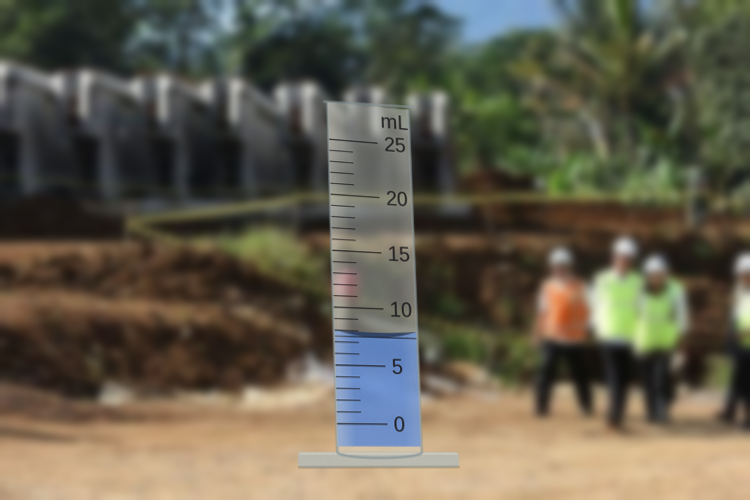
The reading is 7.5 mL
